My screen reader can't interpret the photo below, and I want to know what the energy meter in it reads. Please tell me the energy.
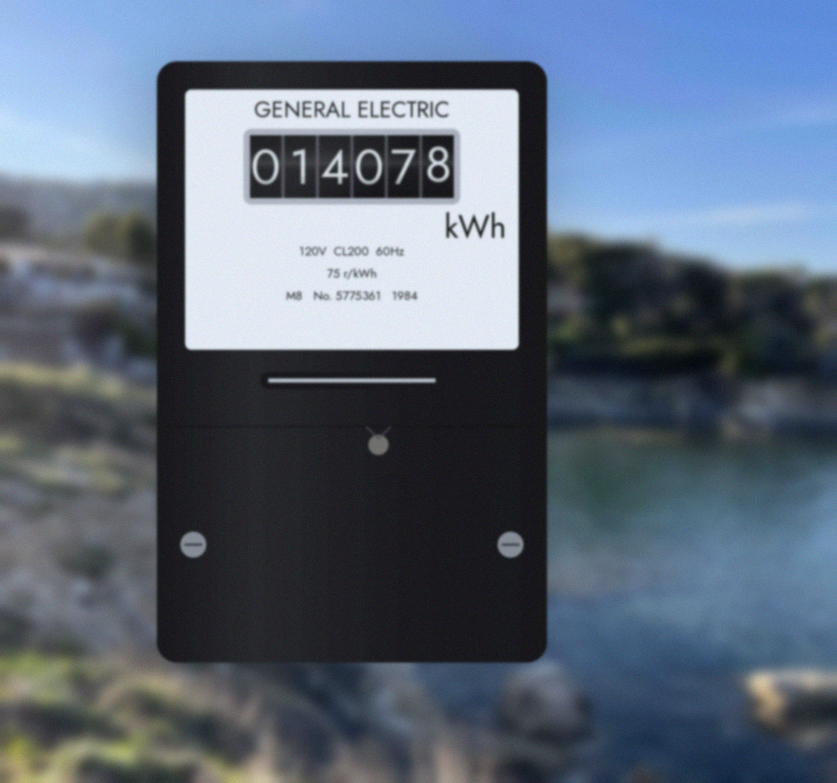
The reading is 14078 kWh
